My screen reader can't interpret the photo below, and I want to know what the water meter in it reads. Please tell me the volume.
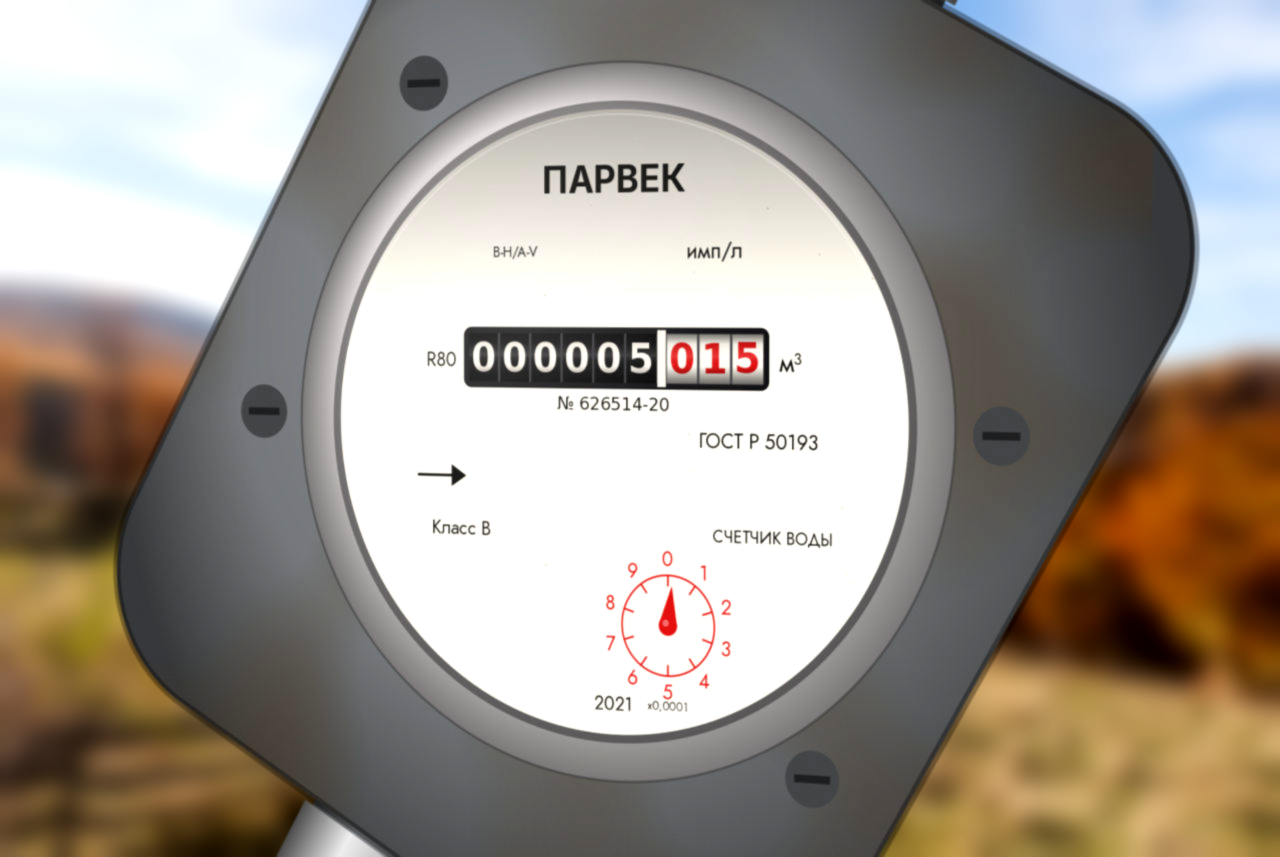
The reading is 5.0150 m³
